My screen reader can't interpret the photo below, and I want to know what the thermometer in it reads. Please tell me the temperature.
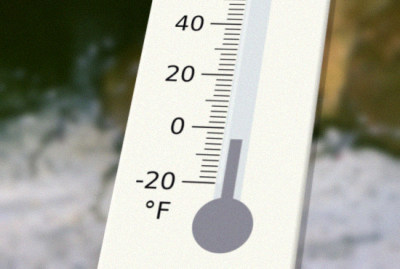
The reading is -4 °F
